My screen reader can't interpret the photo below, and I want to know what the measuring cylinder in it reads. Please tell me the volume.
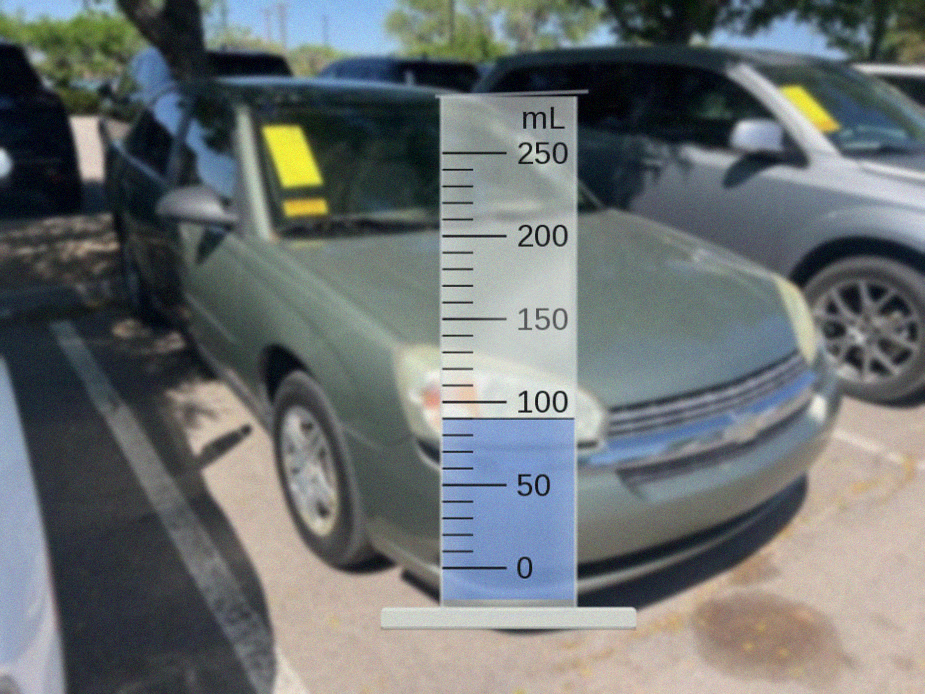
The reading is 90 mL
